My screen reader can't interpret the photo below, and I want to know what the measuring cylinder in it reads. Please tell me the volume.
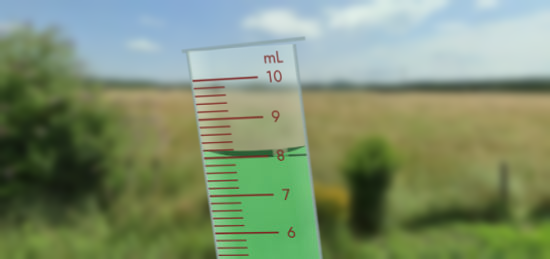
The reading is 8 mL
